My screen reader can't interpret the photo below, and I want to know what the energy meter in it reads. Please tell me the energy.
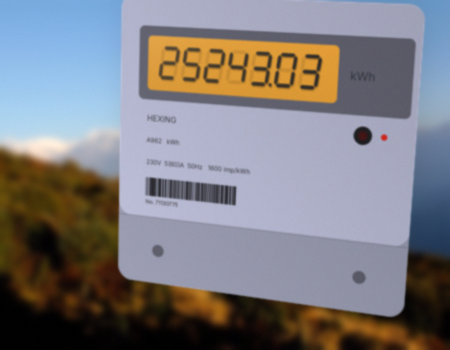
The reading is 25243.03 kWh
